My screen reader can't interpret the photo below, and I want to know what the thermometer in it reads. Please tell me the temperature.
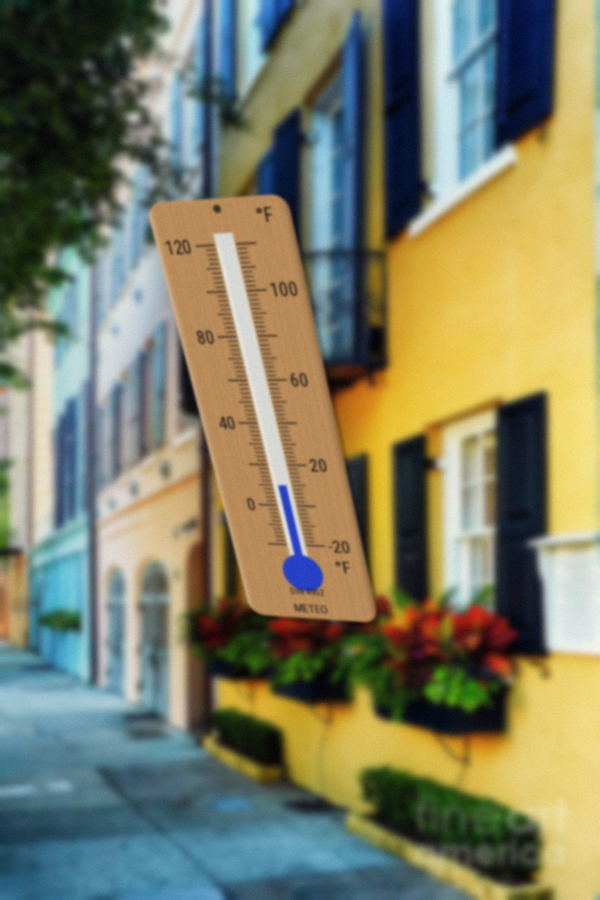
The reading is 10 °F
